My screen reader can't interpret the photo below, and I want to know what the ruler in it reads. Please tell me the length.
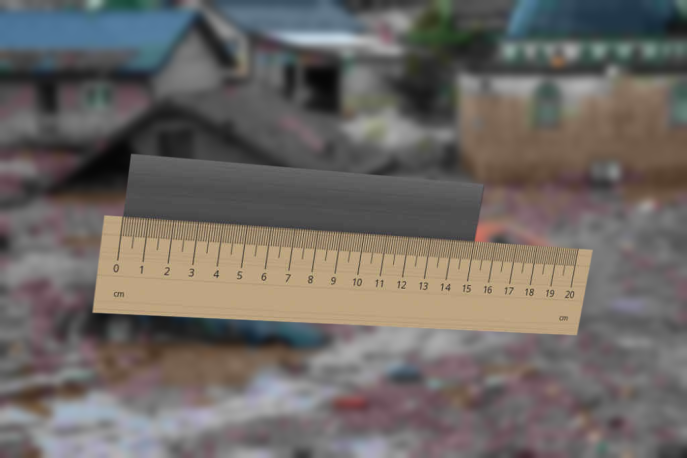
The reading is 15 cm
